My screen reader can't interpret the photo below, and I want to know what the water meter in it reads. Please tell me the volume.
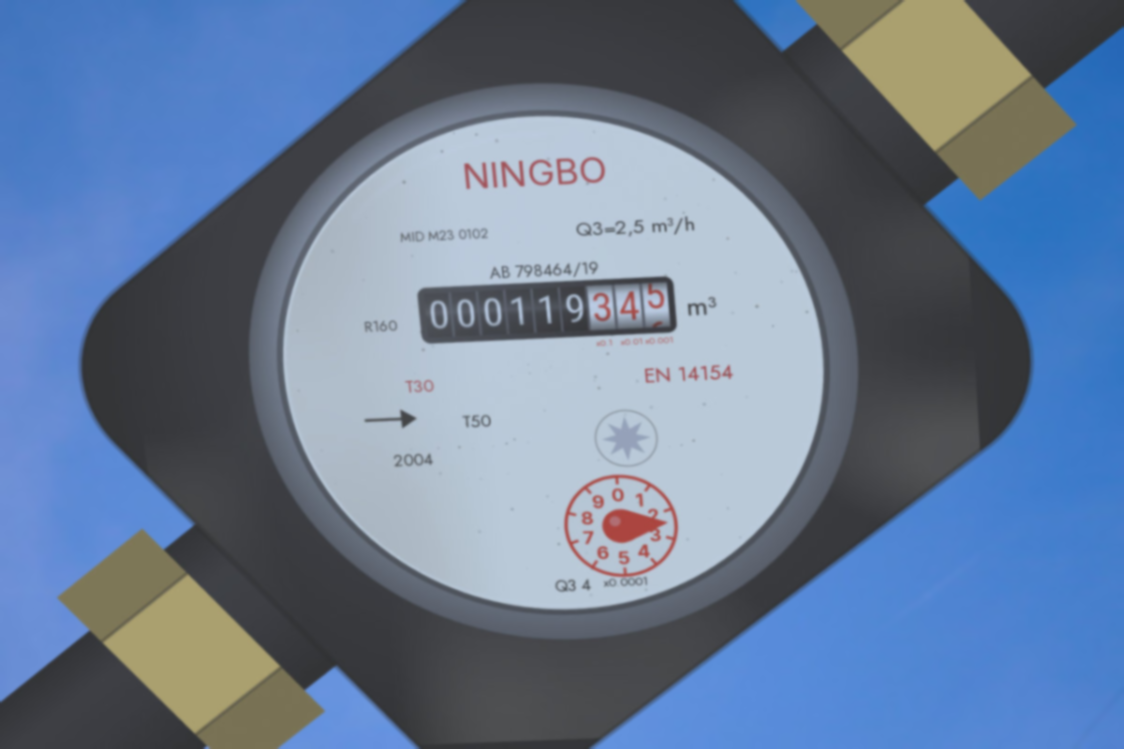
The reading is 119.3452 m³
